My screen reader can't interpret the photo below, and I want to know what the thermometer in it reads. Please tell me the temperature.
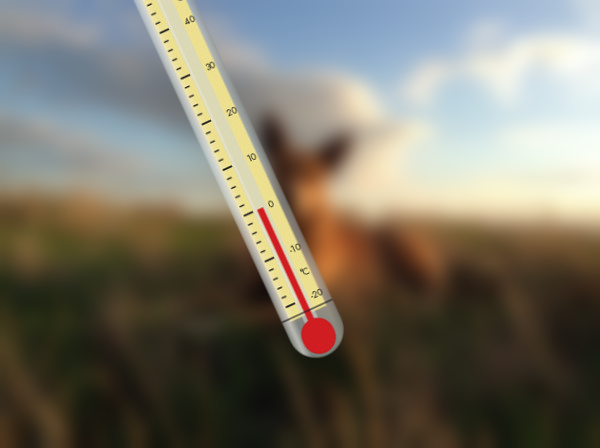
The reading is 0 °C
